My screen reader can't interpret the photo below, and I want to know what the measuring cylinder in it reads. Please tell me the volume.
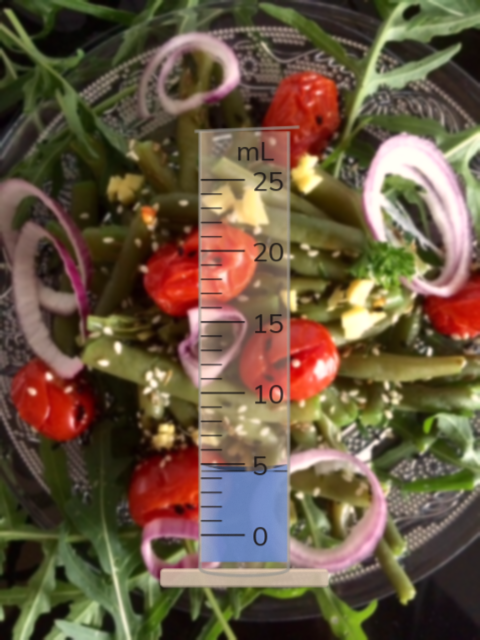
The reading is 4.5 mL
